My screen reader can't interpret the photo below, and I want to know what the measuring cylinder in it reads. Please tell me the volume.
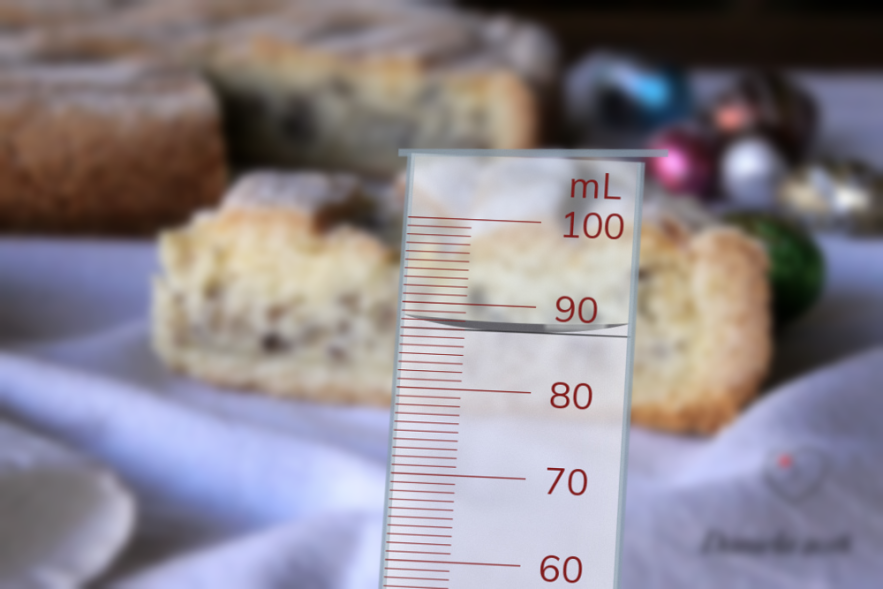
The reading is 87 mL
